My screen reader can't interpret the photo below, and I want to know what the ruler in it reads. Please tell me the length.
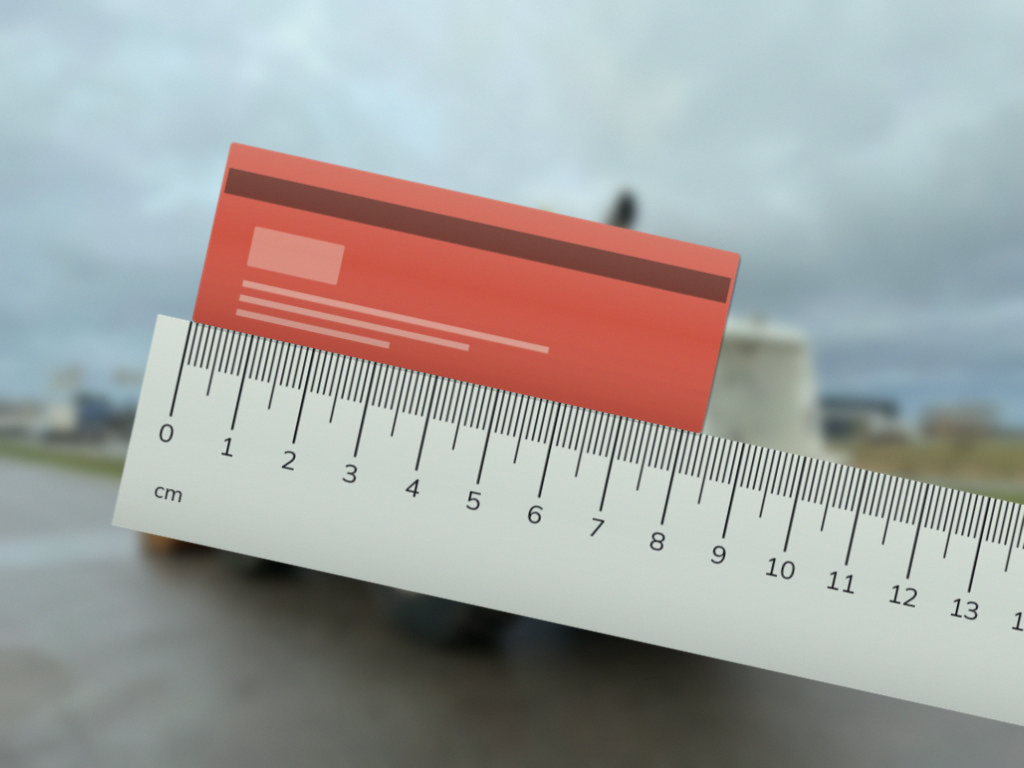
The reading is 8.3 cm
